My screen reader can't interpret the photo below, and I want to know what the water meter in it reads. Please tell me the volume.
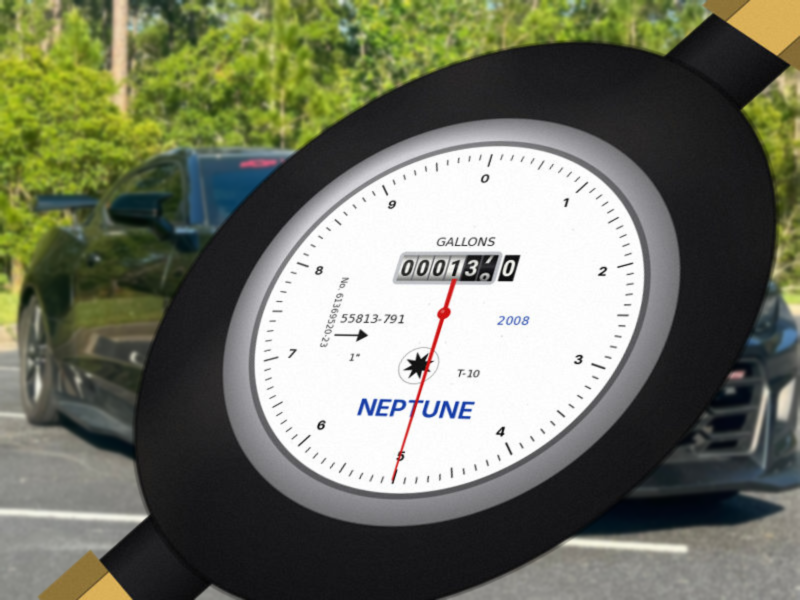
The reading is 1375.0 gal
